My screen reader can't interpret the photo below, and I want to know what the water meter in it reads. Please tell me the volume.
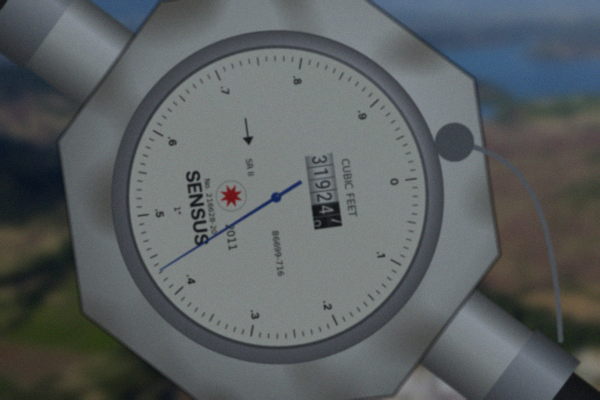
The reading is 319247.43 ft³
